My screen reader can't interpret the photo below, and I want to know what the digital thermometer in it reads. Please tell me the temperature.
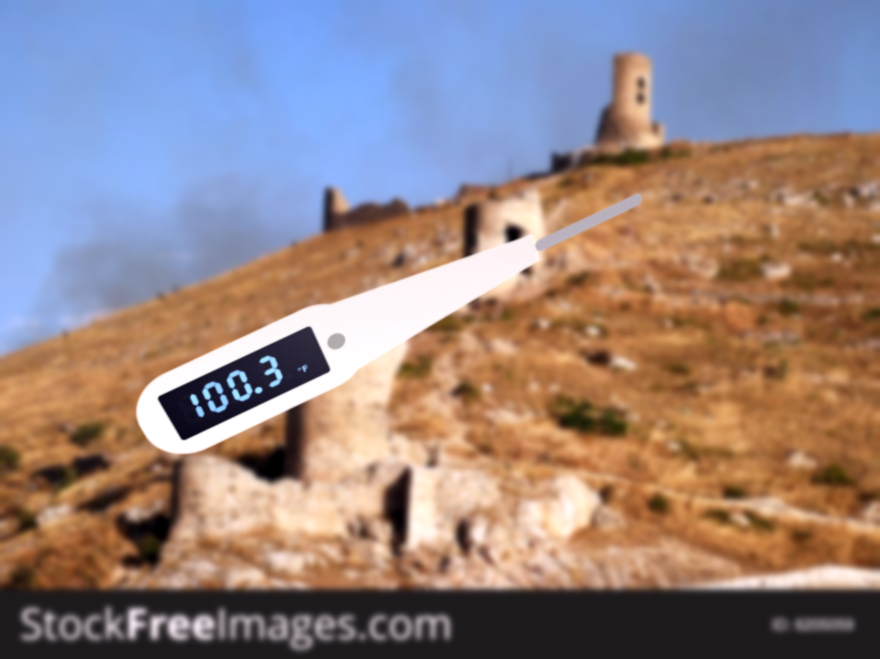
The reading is 100.3 °F
